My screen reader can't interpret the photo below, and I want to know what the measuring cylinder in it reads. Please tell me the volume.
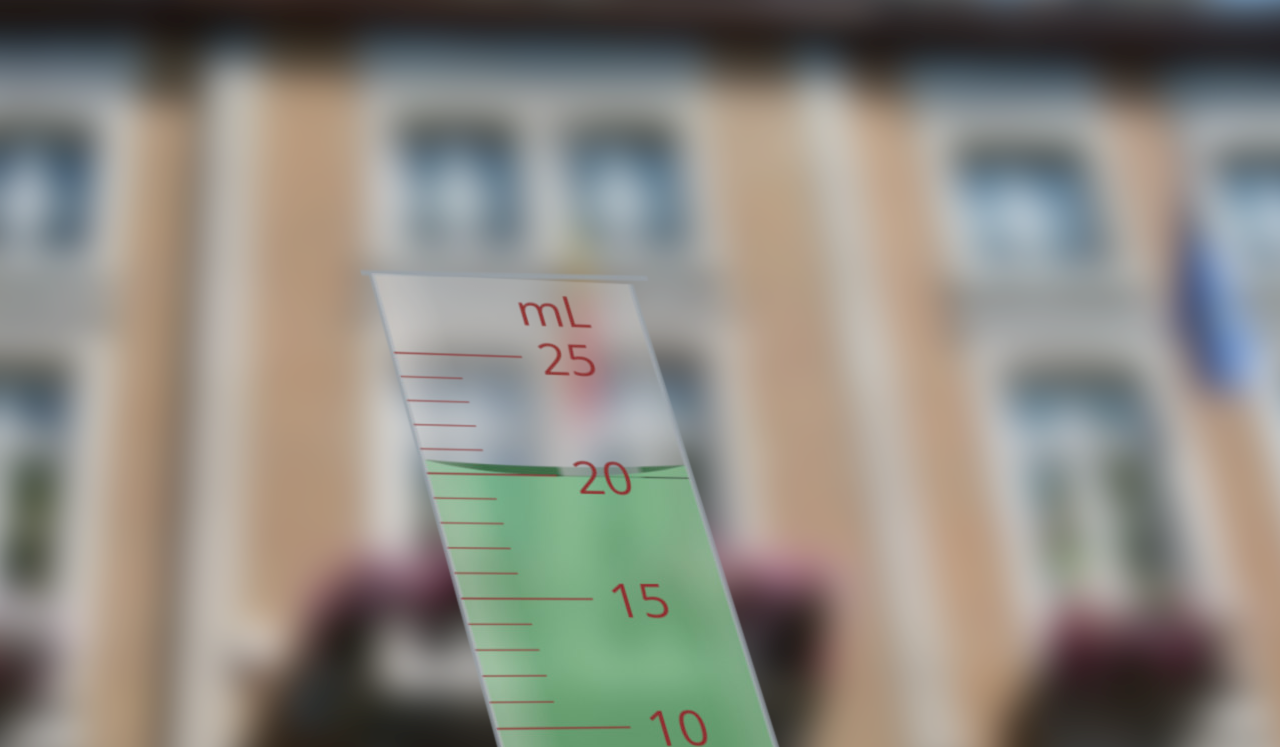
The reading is 20 mL
